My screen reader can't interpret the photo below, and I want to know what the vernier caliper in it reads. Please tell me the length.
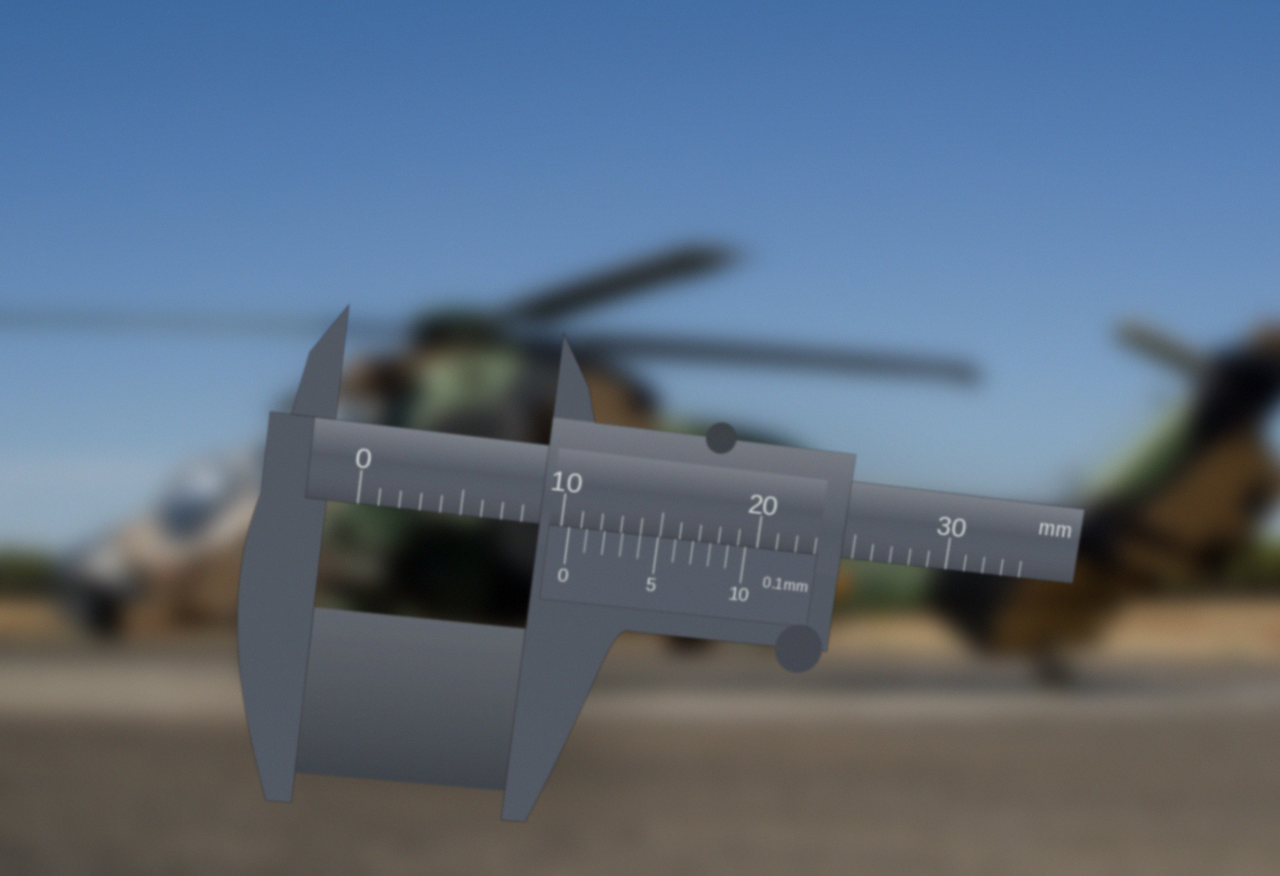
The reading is 10.4 mm
